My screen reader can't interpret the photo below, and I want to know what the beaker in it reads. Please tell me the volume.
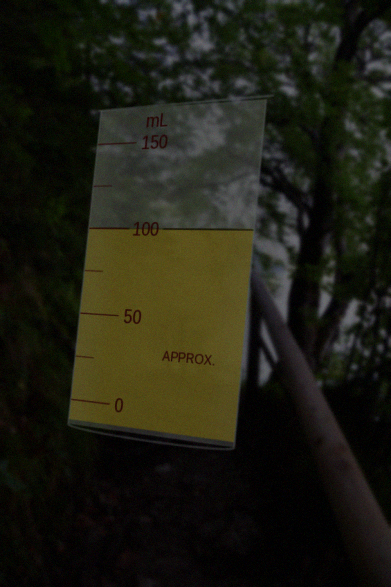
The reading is 100 mL
